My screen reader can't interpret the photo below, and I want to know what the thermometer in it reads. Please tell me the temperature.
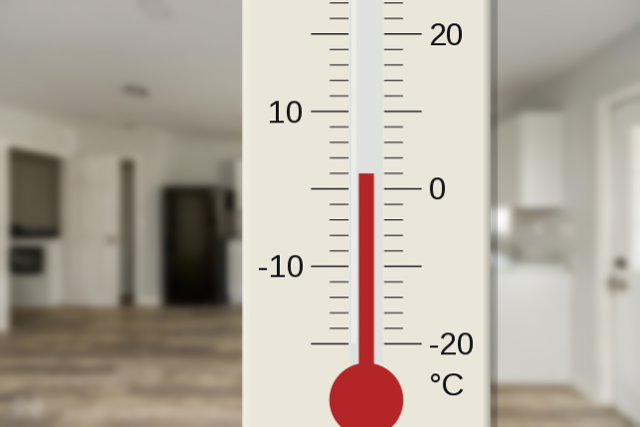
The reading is 2 °C
